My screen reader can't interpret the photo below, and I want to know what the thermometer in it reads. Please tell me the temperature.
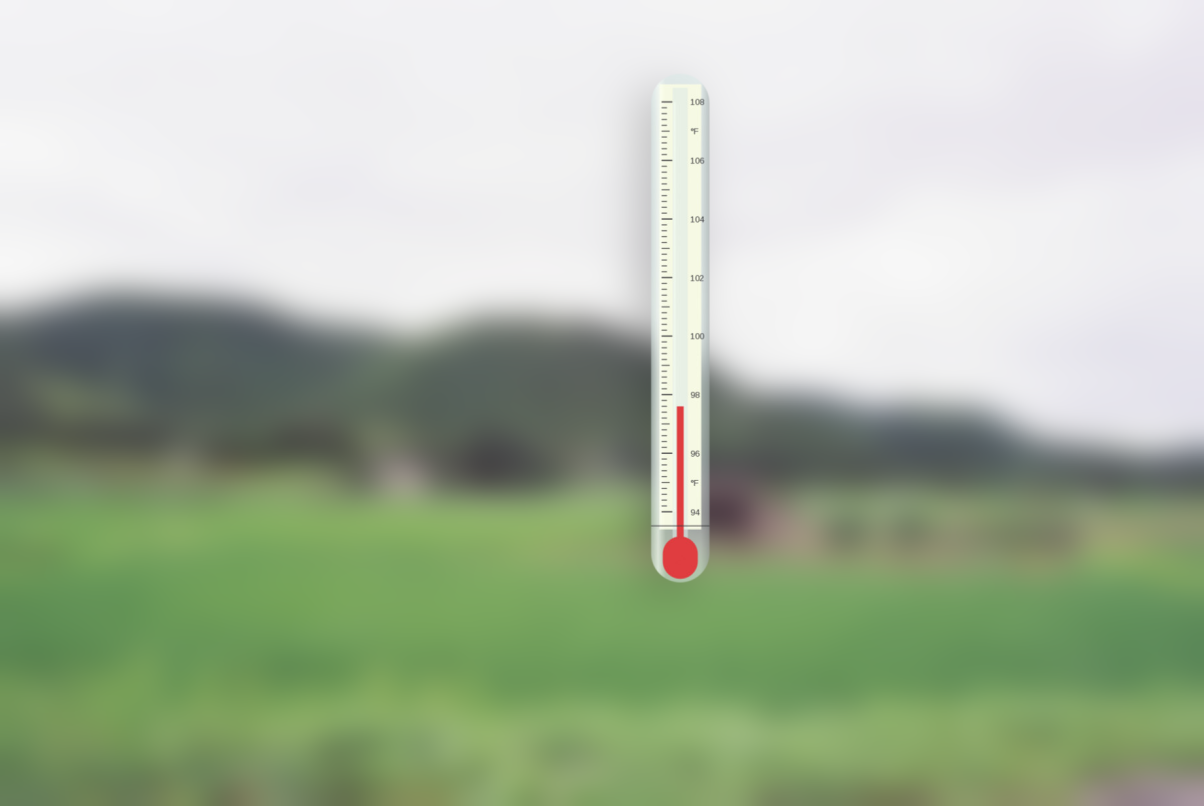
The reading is 97.6 °F
